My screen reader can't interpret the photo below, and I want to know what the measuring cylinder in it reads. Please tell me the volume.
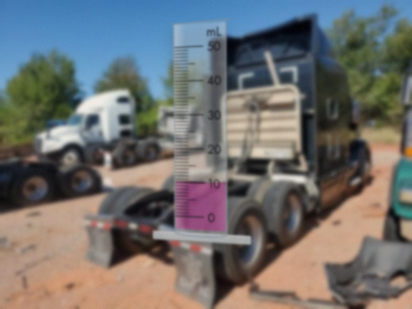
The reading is 10 mL
